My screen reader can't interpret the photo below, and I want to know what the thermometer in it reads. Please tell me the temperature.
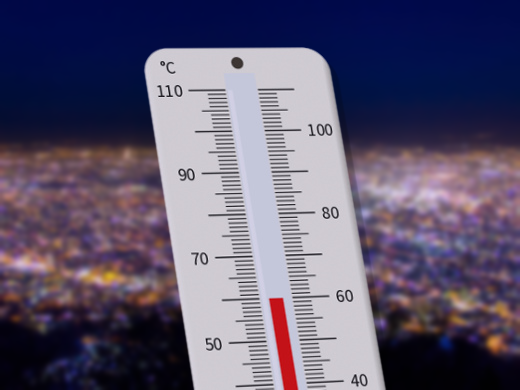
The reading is 60 °C
